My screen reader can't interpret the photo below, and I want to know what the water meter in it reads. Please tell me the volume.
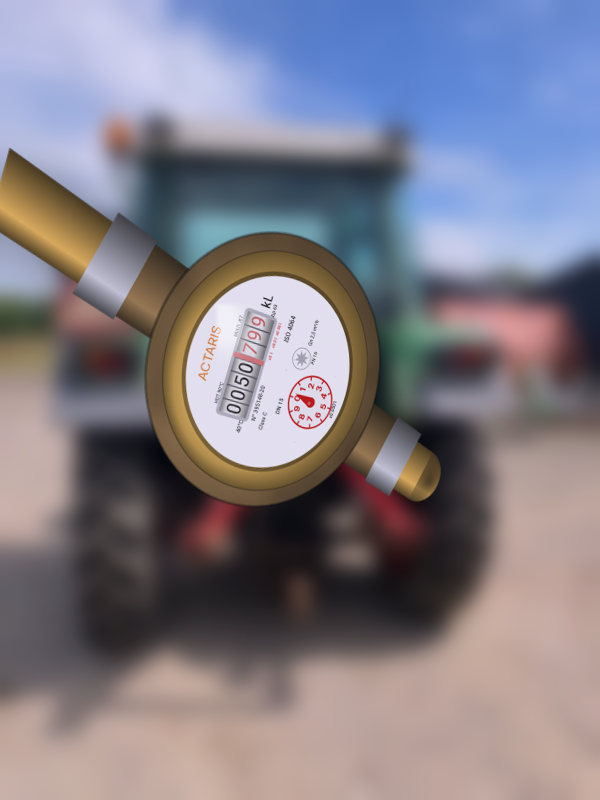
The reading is 50.7990 kL
